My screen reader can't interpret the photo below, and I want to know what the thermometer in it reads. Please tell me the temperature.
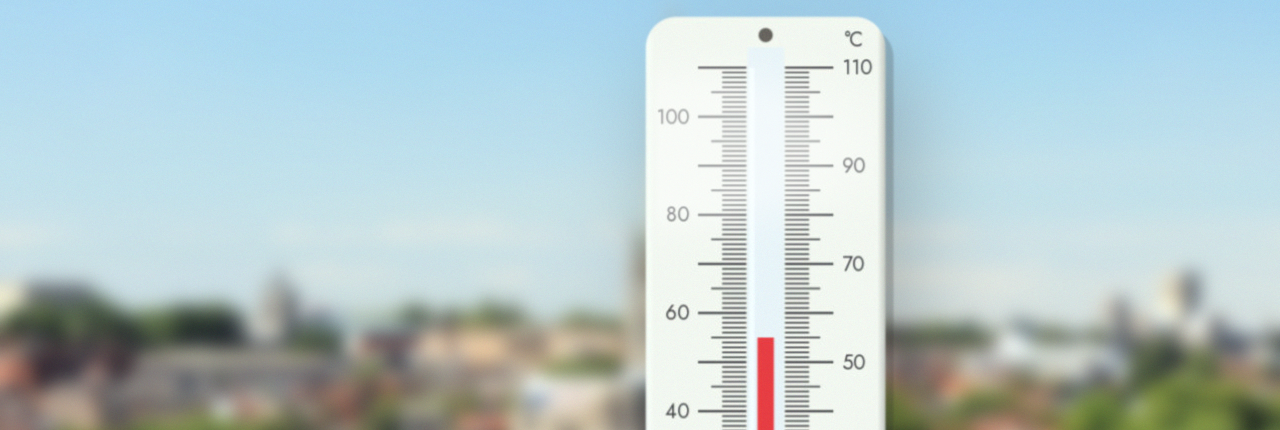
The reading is 55 °C
